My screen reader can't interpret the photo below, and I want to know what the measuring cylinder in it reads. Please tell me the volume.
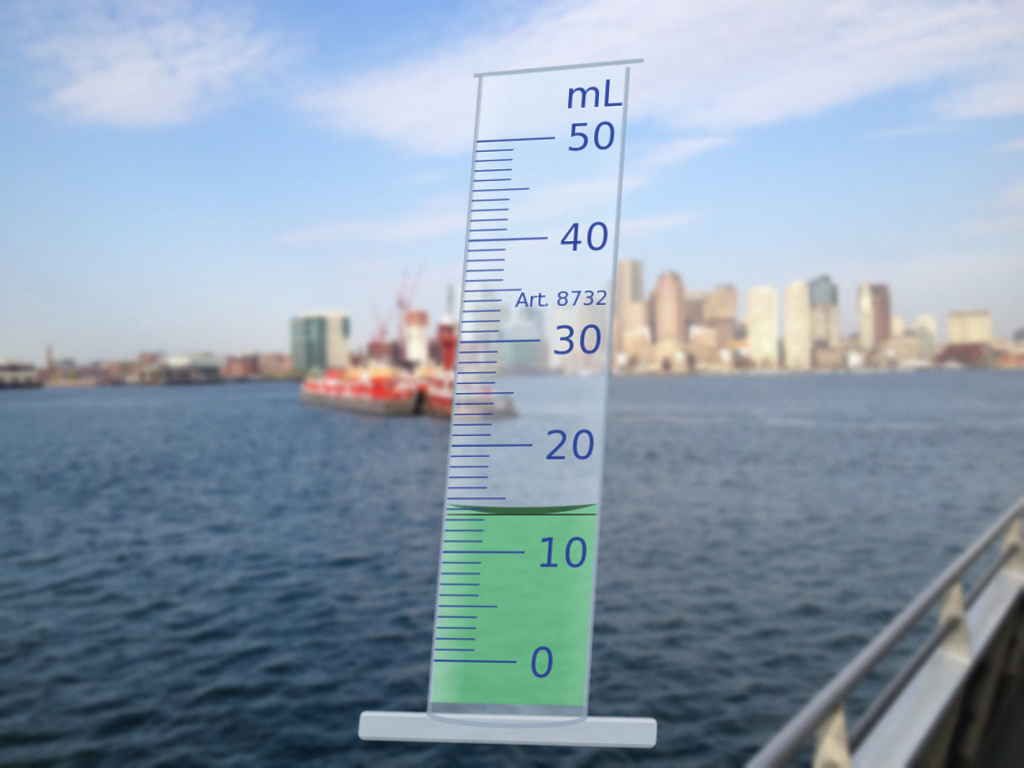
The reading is 13.5 mL
